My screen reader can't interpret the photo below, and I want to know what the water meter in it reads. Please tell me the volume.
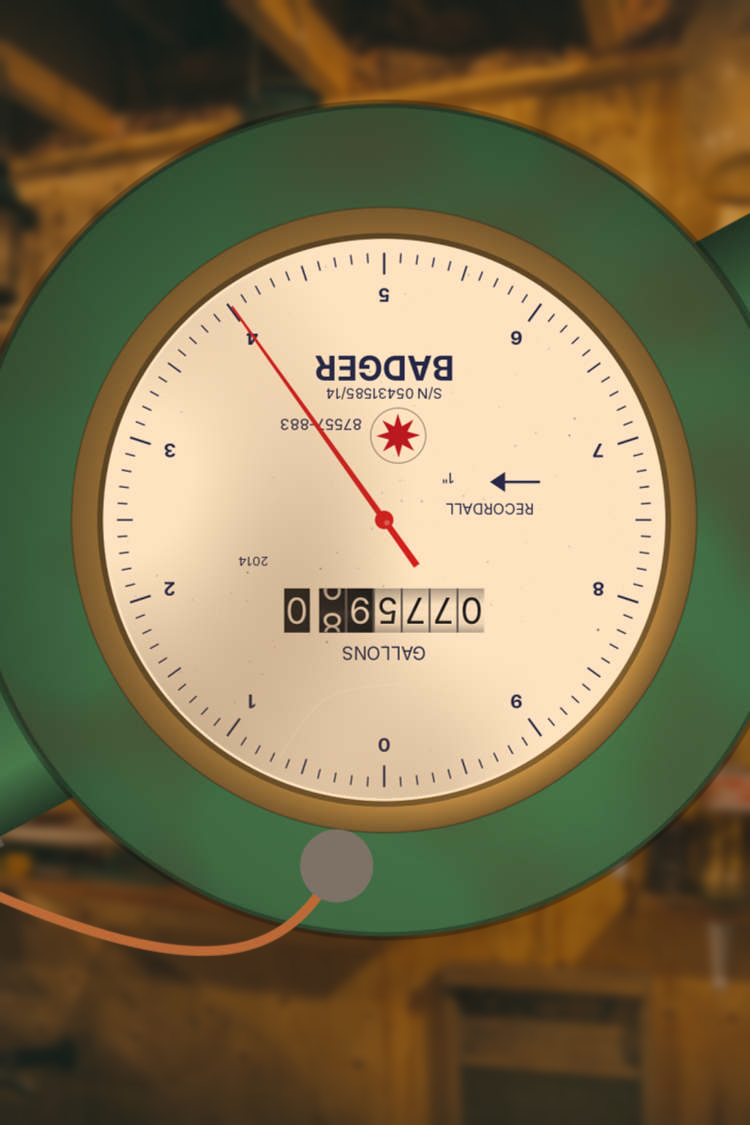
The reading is 775984.0 gal
